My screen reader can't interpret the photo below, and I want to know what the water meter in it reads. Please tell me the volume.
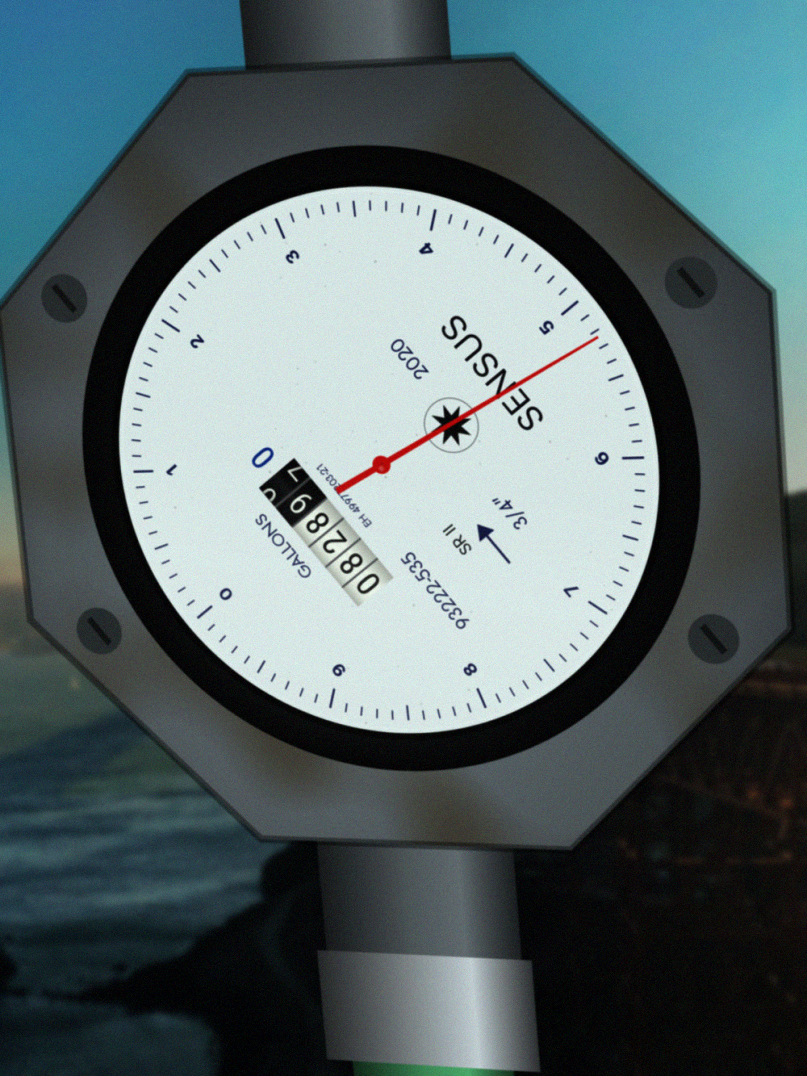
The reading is 828965.2 gal
